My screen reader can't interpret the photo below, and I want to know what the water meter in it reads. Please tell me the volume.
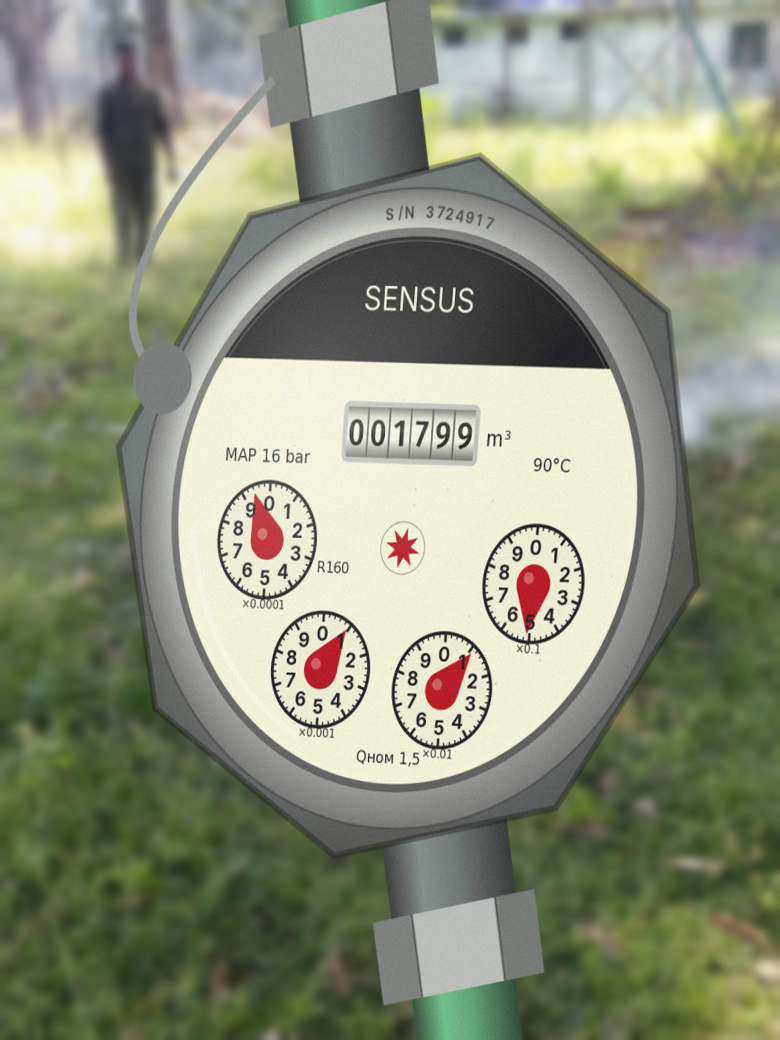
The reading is 1799.5109 m³
